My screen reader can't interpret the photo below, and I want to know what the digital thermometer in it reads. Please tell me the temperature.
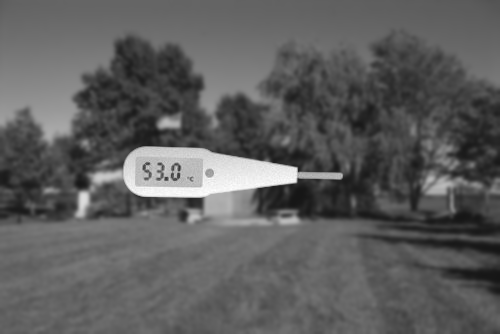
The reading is 53.0 °C
